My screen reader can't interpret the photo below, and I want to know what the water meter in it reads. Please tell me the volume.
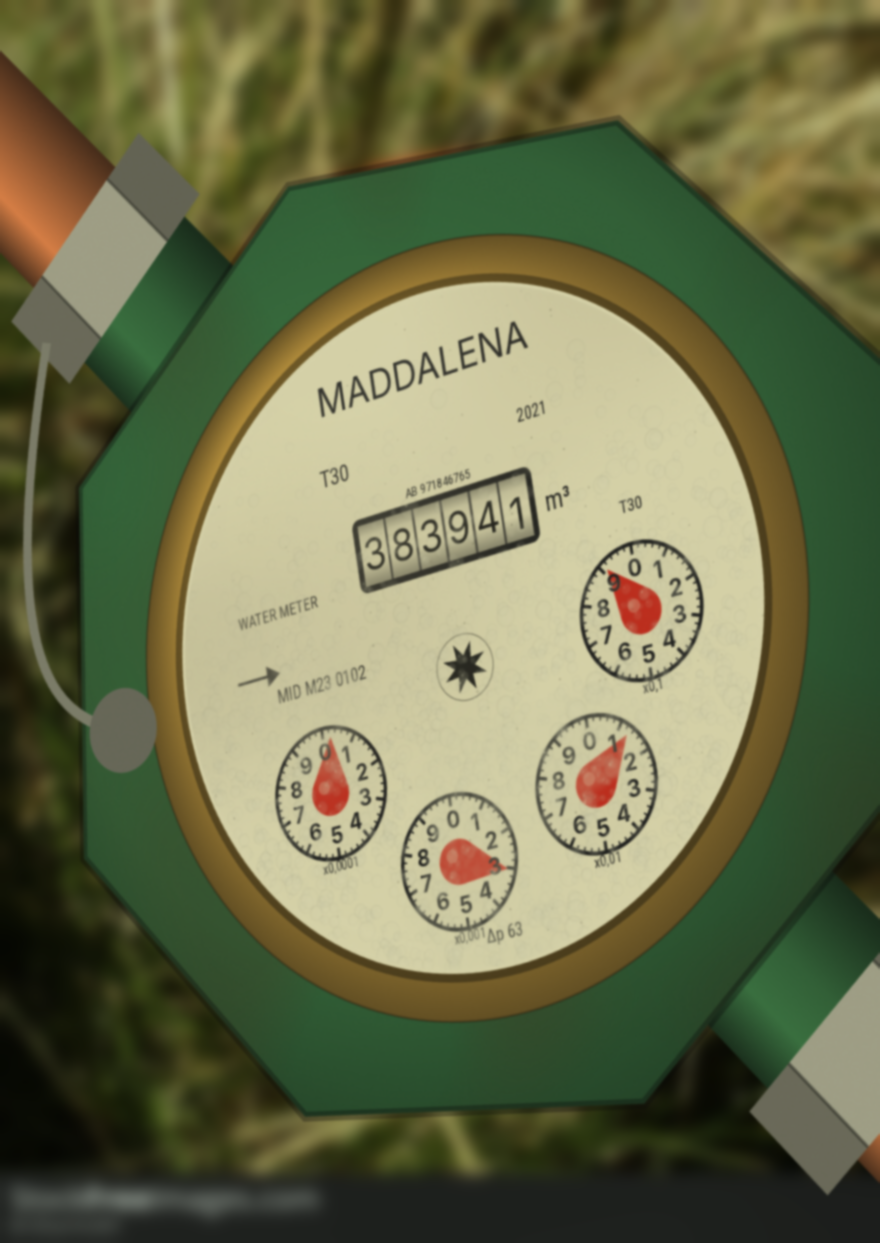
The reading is 383940.9130 m³
